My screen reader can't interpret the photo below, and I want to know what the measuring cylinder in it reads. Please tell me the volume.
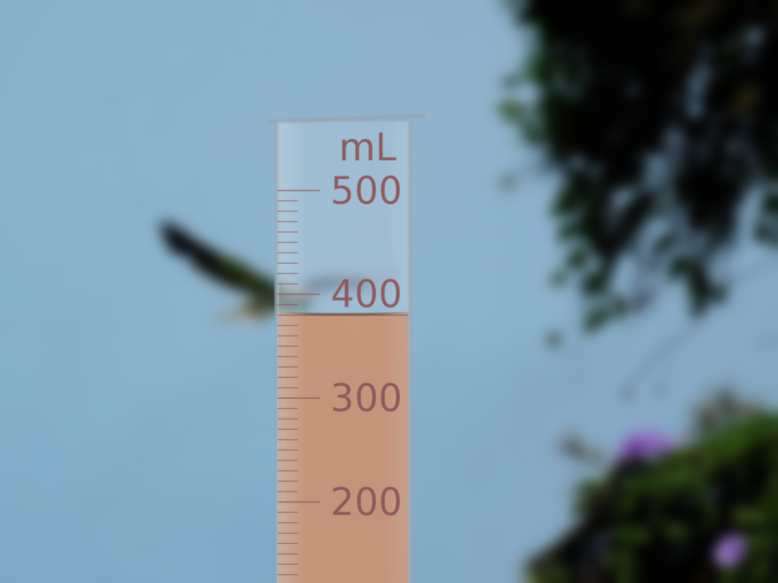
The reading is 380 mL
